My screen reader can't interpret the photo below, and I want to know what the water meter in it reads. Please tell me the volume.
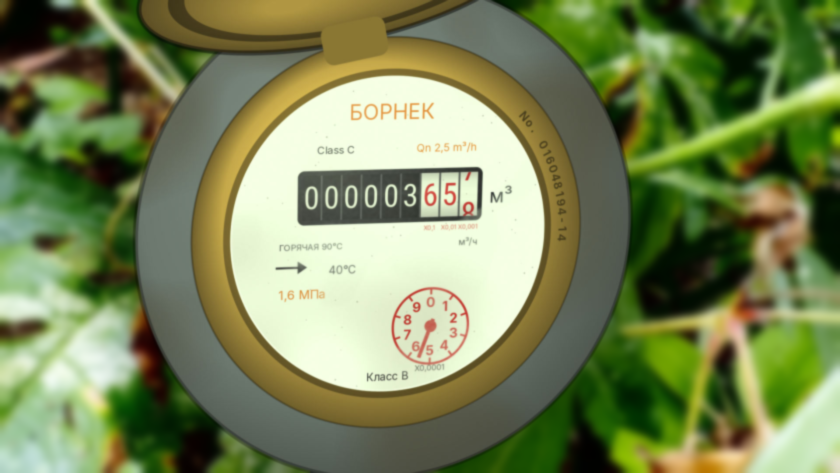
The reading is 3.6575 m³
